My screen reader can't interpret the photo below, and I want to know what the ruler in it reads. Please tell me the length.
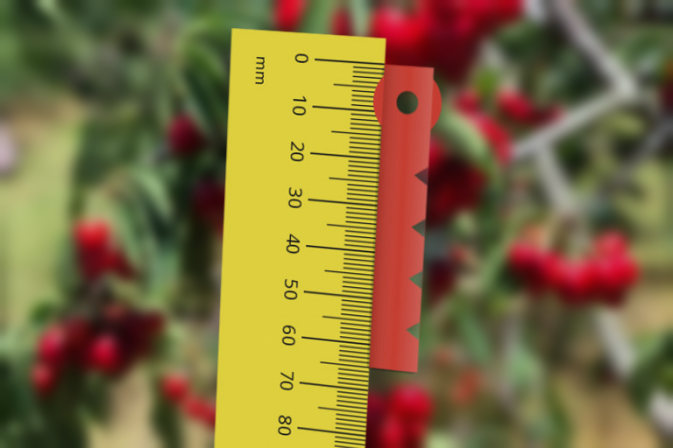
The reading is 65 mm
